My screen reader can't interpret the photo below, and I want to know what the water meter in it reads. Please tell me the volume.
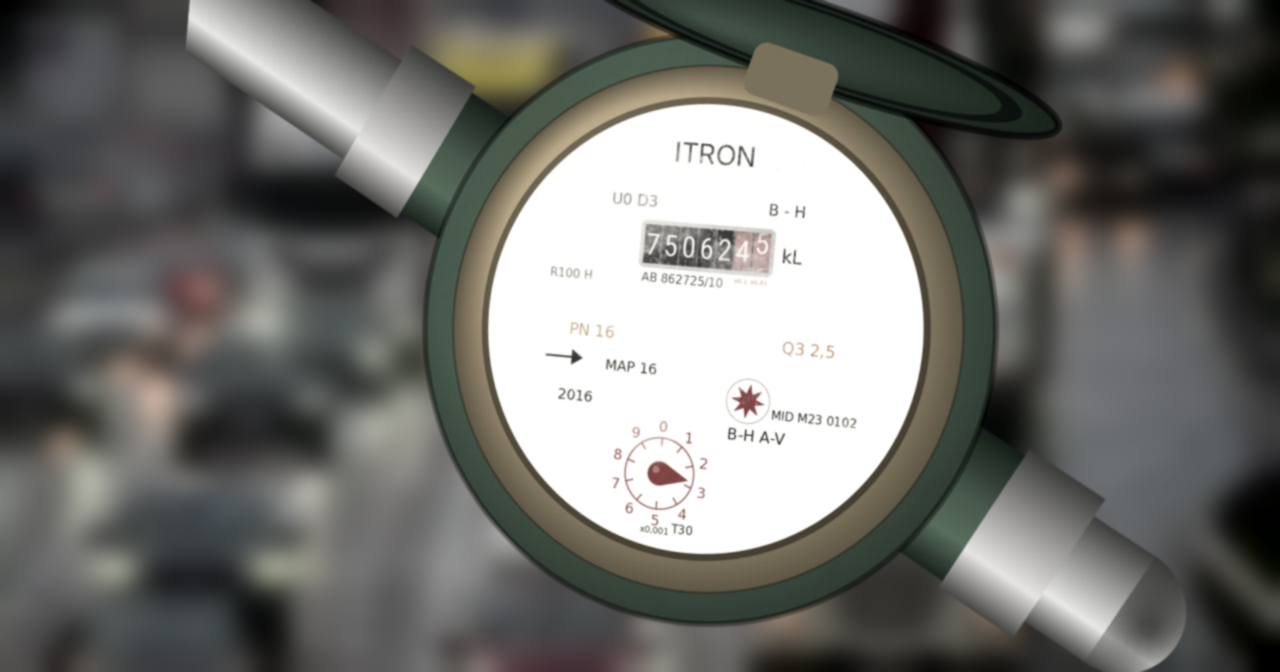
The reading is 75062.452 kL
